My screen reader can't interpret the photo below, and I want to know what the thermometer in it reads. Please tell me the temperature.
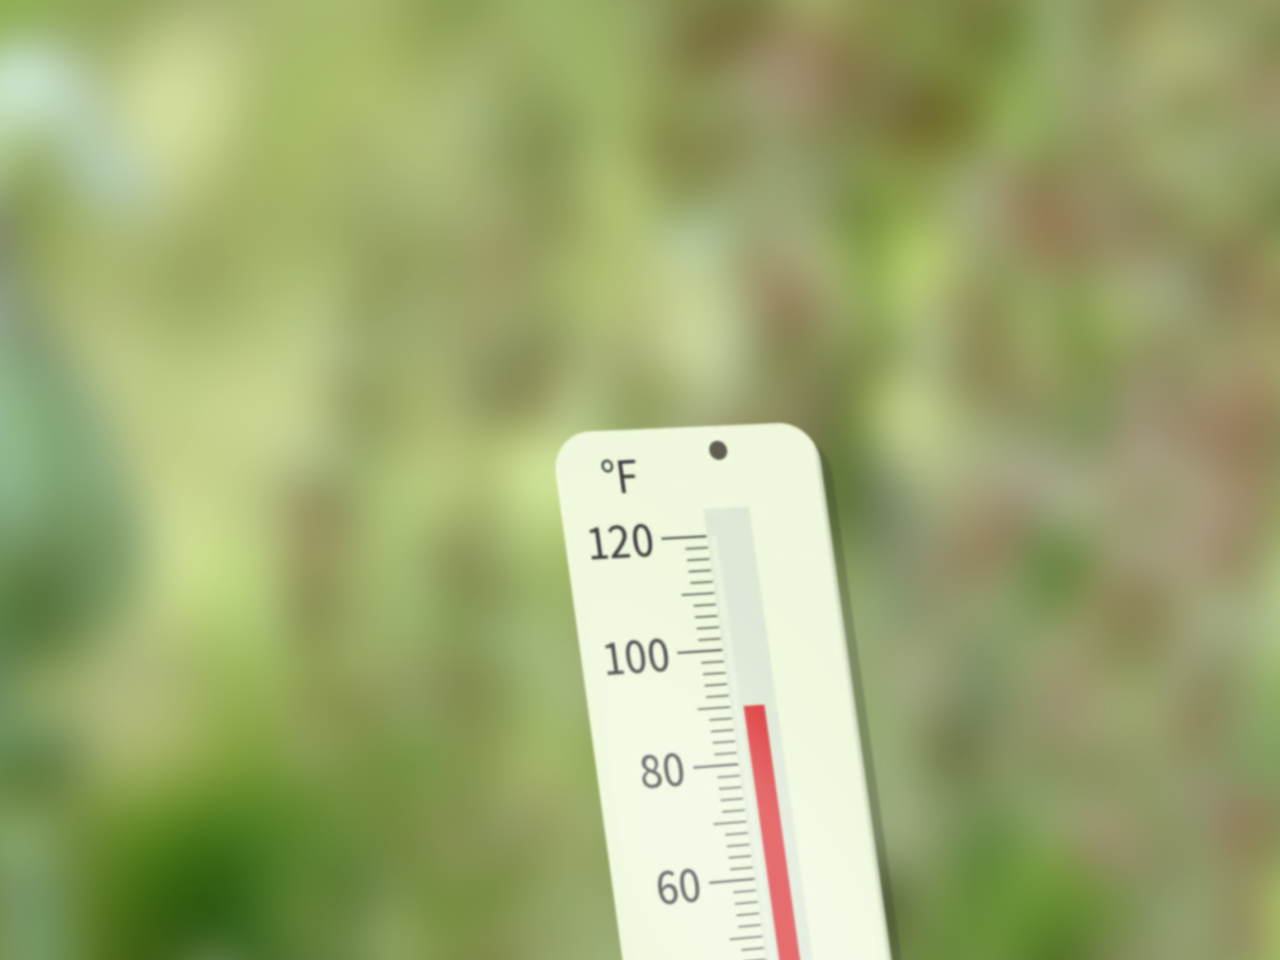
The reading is 90 °F
